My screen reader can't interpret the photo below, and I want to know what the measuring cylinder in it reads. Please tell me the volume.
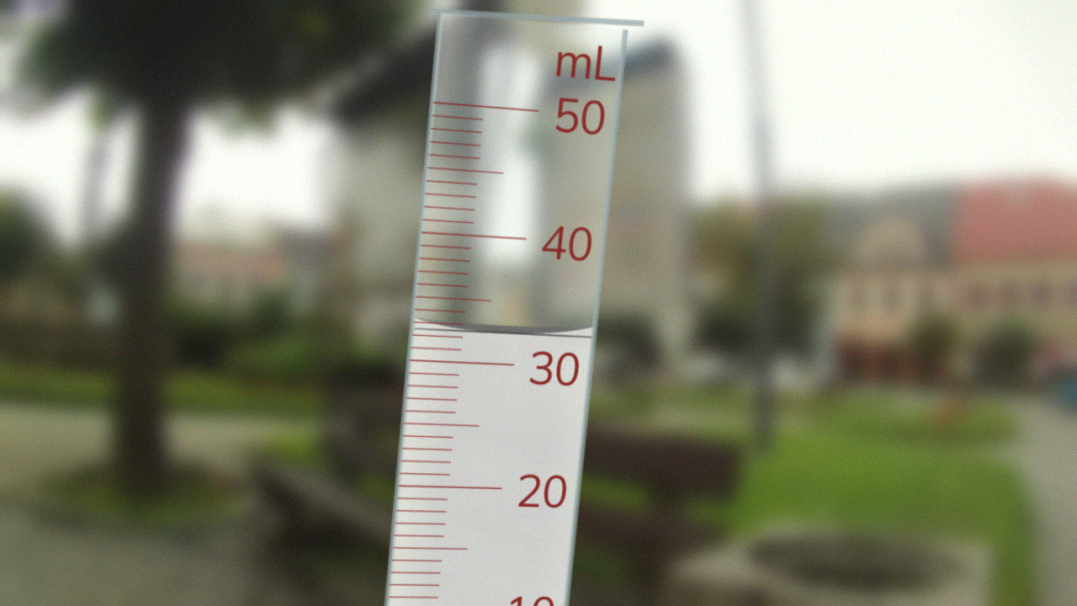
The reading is 32.5 mL
